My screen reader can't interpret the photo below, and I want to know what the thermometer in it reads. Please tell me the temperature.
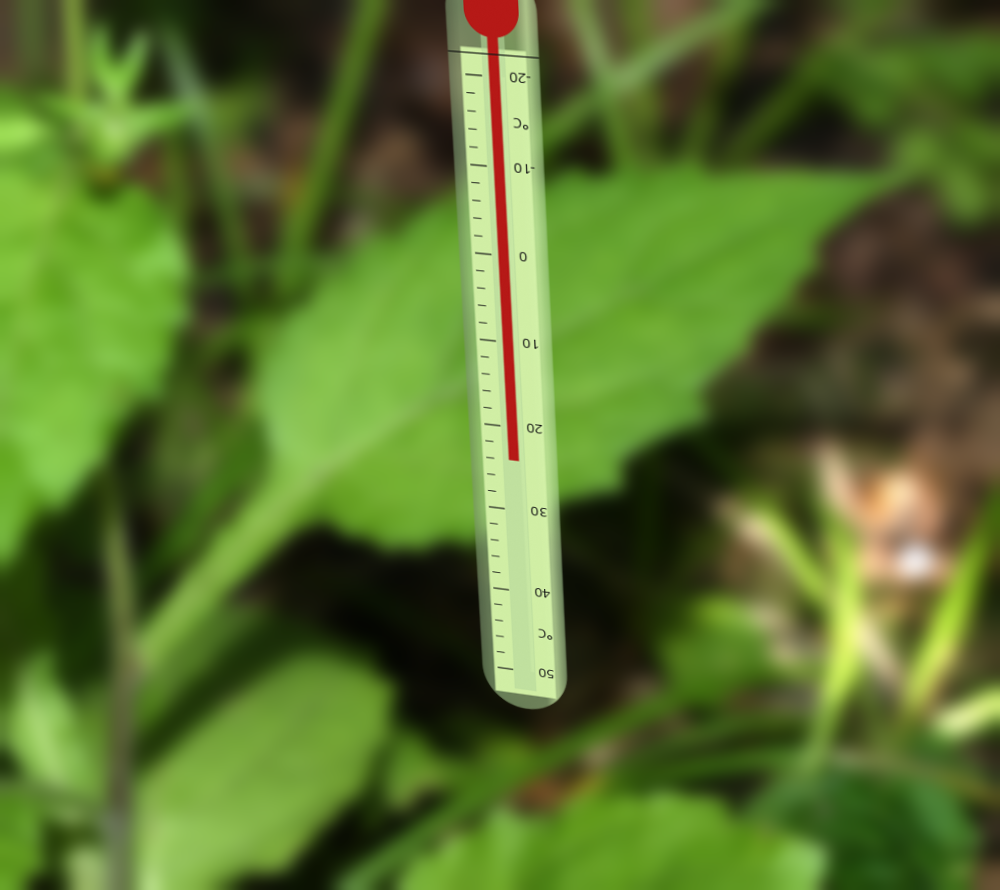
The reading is 24 °C
